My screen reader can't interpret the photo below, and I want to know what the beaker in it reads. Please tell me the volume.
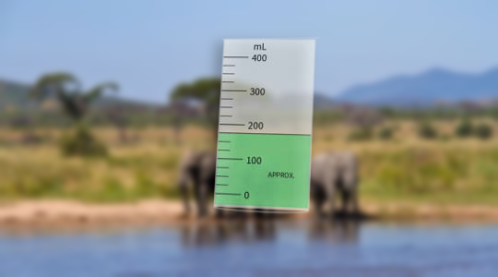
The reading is 175 mL
